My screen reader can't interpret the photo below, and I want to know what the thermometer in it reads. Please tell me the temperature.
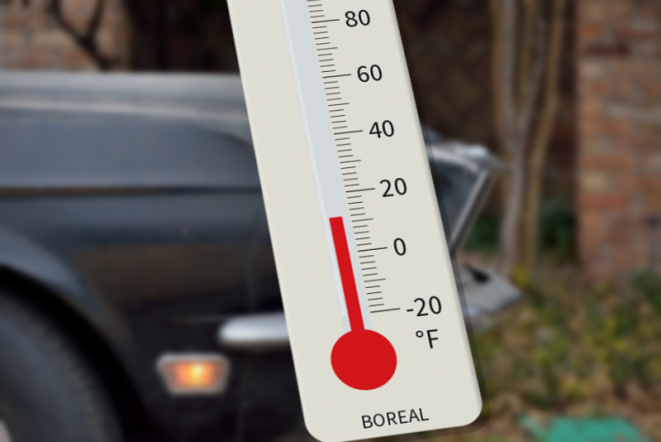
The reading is 12 °F
